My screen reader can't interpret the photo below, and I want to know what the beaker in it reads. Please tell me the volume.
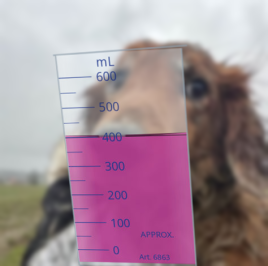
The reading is 400 mL
